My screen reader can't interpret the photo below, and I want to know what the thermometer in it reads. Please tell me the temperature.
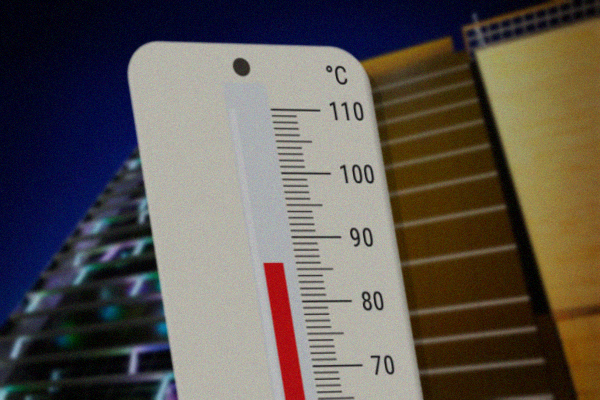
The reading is 86 °C
